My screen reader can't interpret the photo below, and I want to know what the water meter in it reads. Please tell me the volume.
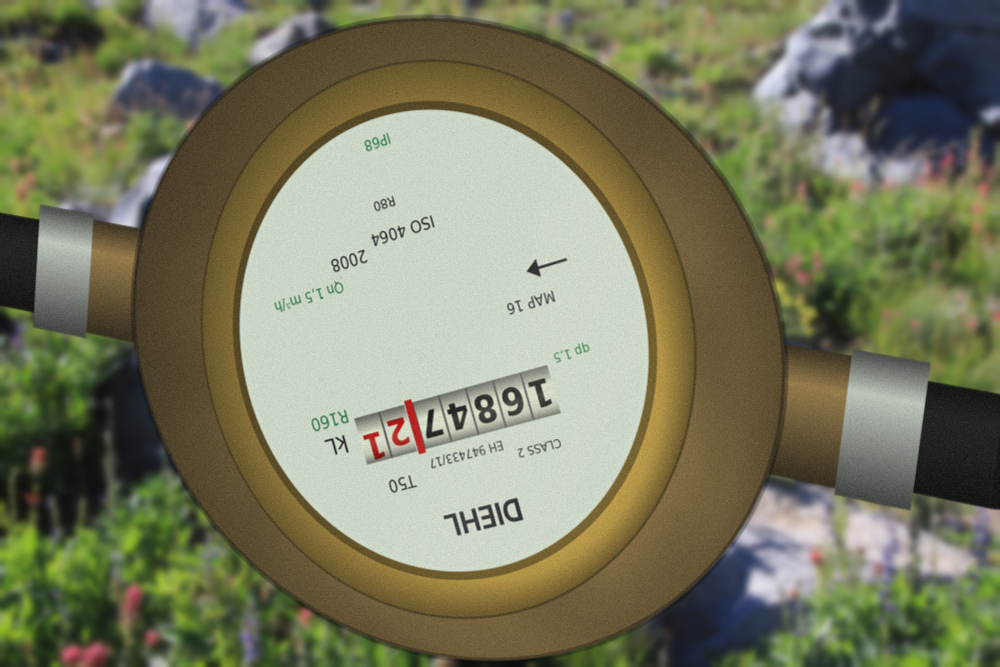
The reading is 16847.21 kL
